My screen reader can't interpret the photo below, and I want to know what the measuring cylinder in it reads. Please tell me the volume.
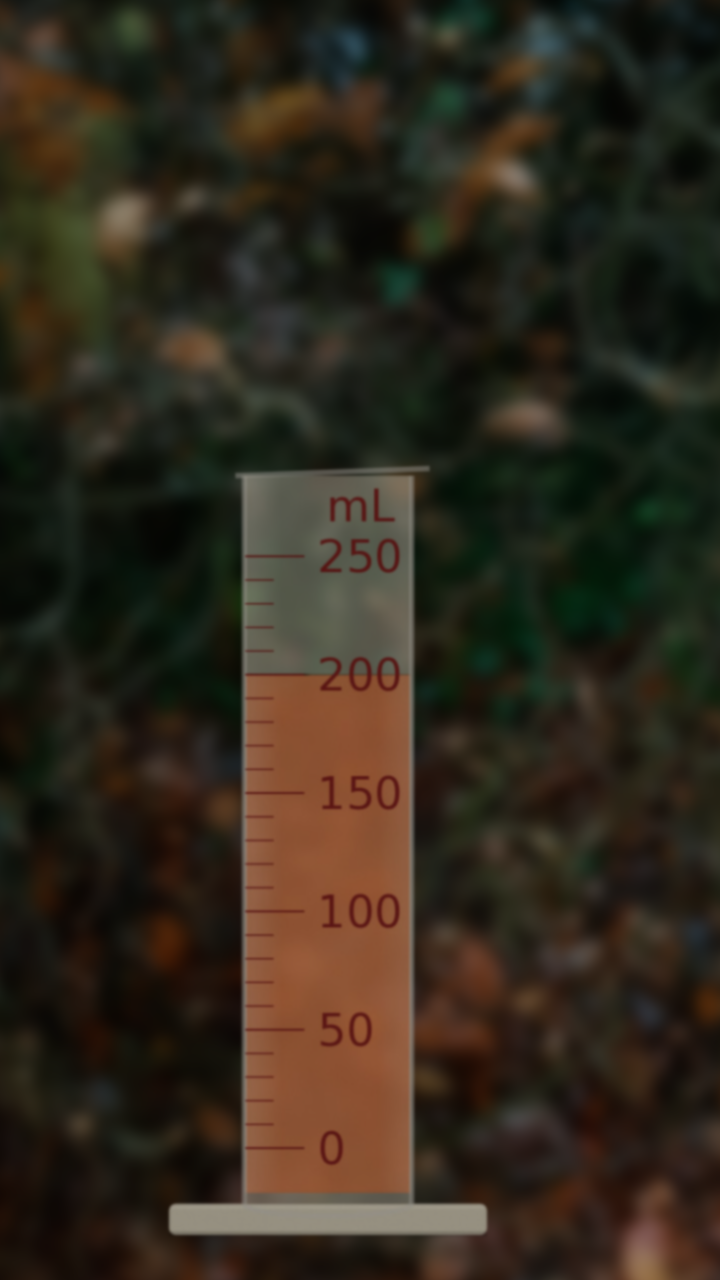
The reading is 200 mL
